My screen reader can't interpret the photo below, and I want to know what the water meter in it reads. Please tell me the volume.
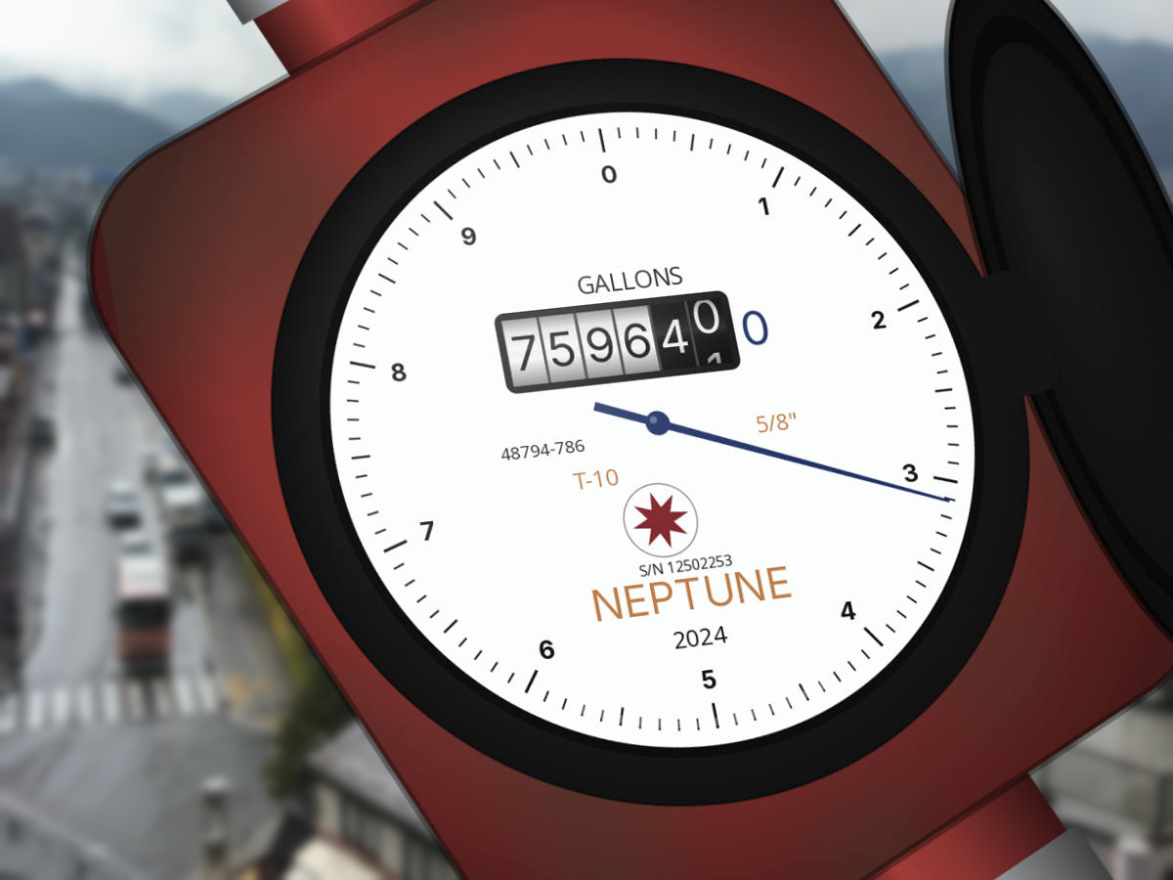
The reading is 7596403.1 gal
